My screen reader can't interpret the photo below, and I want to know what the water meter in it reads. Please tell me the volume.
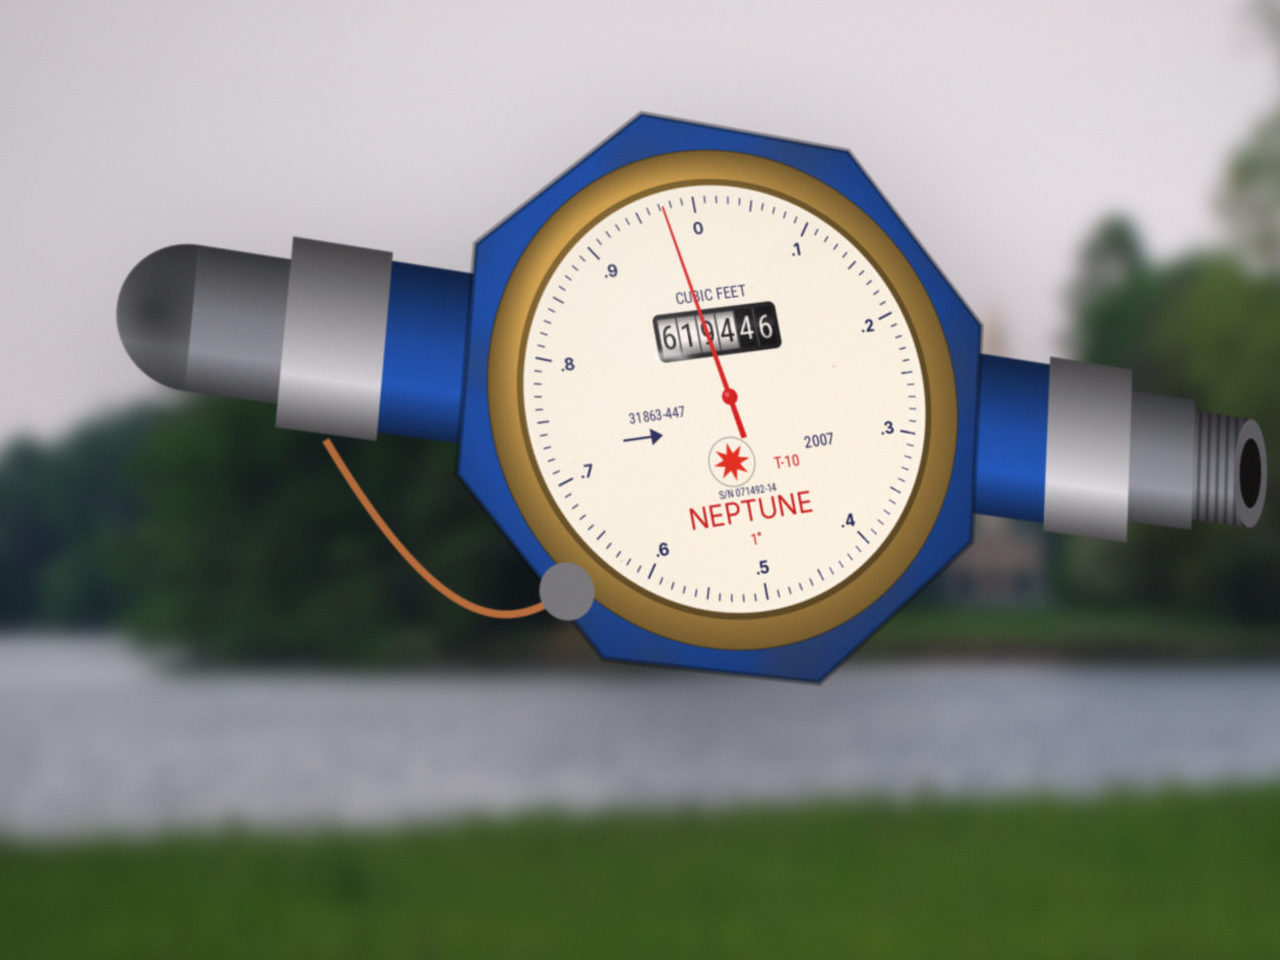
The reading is 619445.97 ft³
